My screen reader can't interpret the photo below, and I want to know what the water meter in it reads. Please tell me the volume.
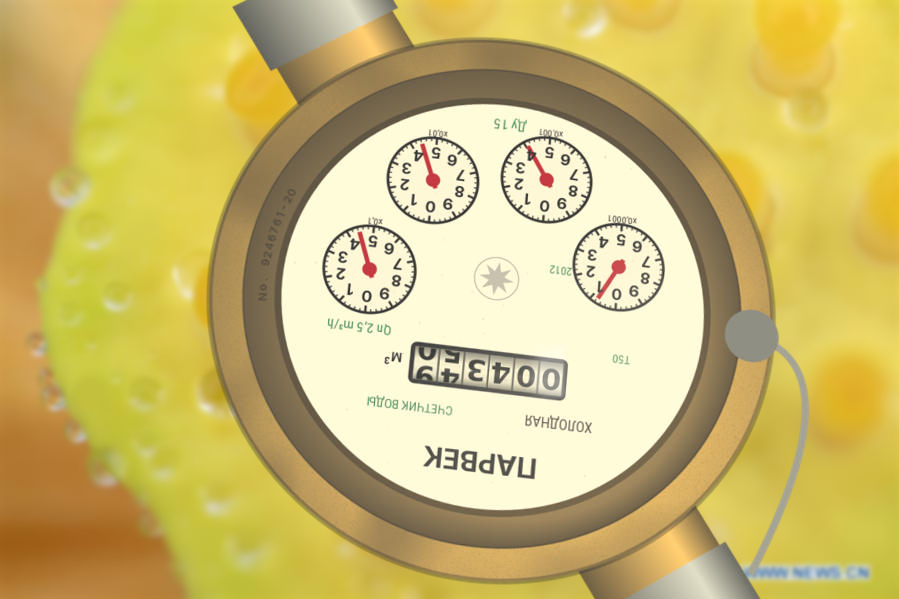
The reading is 4349.4440 m³
